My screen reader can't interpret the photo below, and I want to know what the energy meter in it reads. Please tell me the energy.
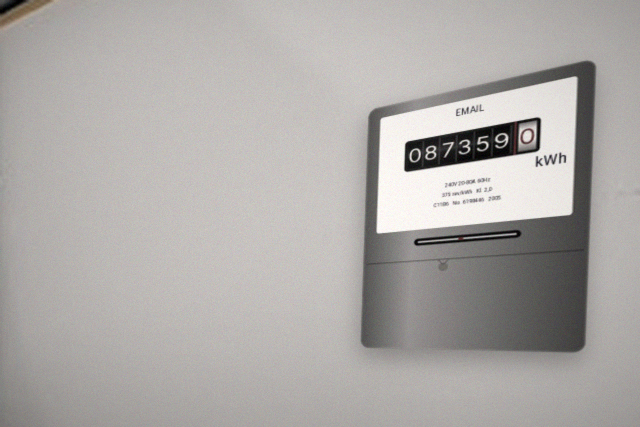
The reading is 87359.0 kWh
